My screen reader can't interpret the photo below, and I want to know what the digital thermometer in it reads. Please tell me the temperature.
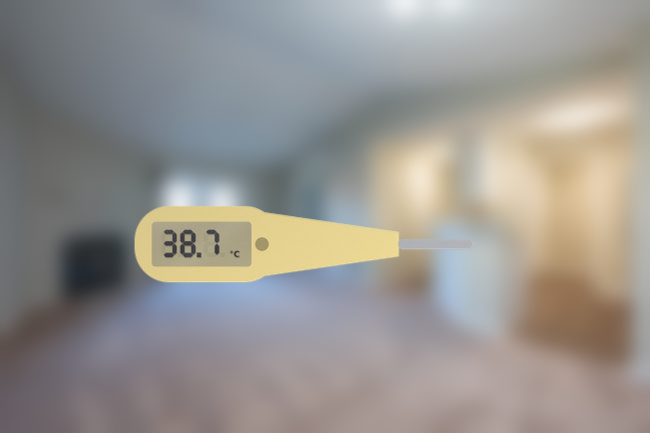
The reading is 38.7 °C
